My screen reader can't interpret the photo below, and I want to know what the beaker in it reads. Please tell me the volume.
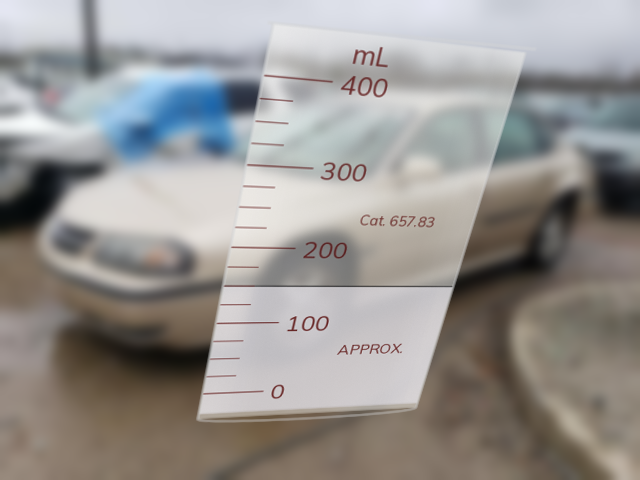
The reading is 150 mL
